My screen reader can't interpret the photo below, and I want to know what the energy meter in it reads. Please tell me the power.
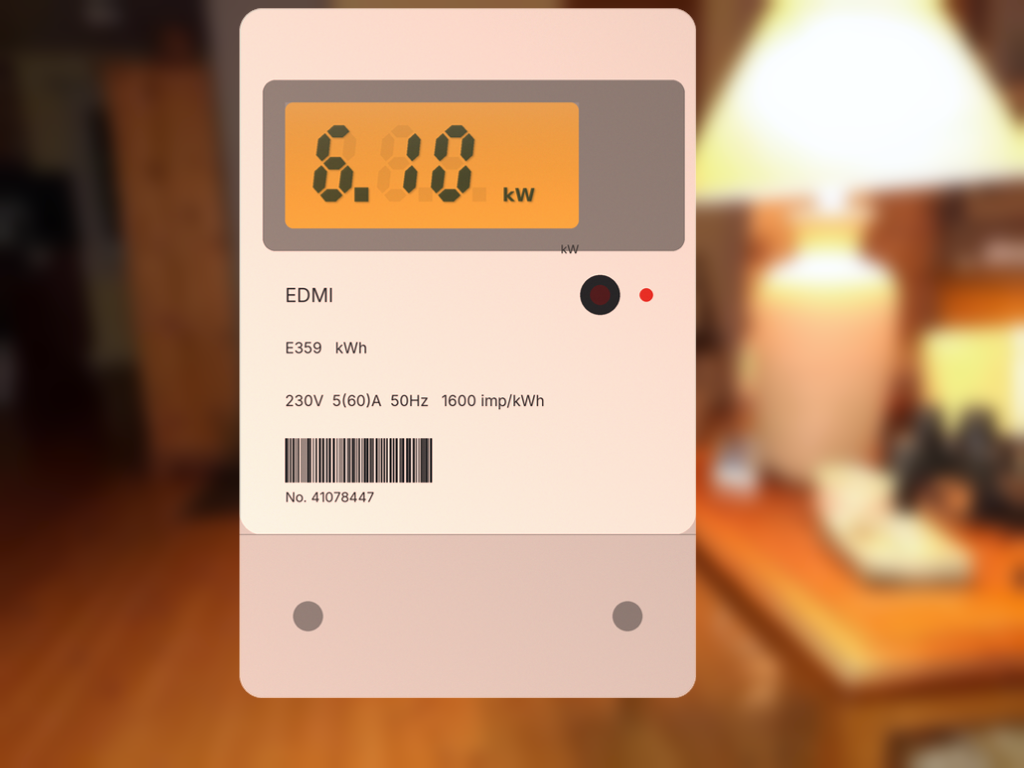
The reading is 6.10 kW
